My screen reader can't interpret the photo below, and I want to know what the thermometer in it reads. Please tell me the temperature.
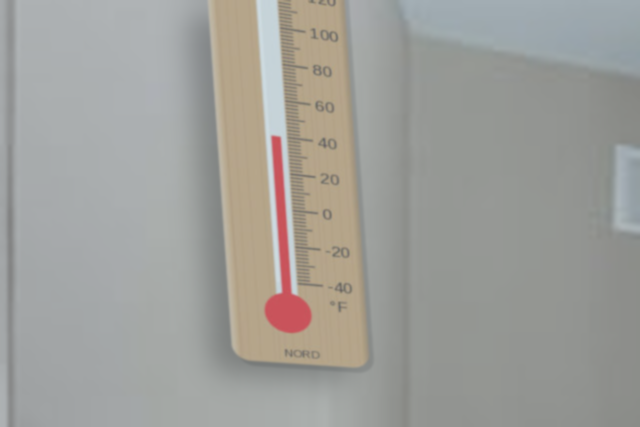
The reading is 40 °F
